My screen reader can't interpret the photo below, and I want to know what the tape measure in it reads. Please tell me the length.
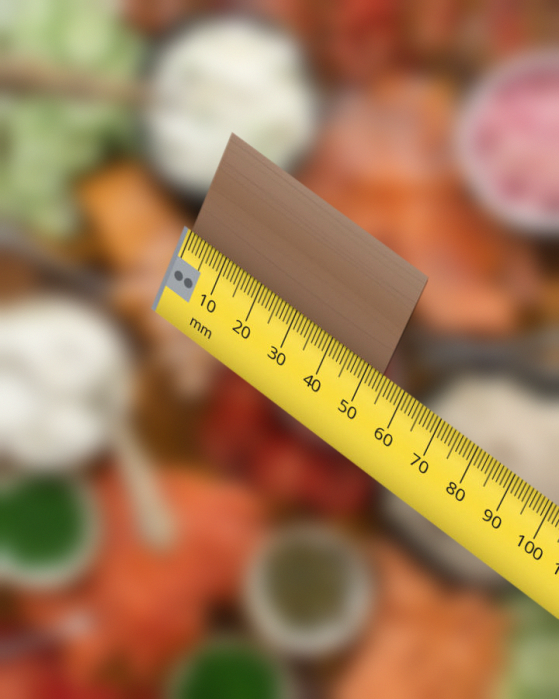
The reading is 54 mm
